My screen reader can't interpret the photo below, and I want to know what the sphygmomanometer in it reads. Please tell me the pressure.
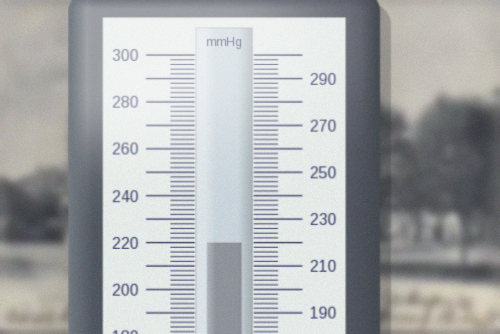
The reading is 220 mmHg
